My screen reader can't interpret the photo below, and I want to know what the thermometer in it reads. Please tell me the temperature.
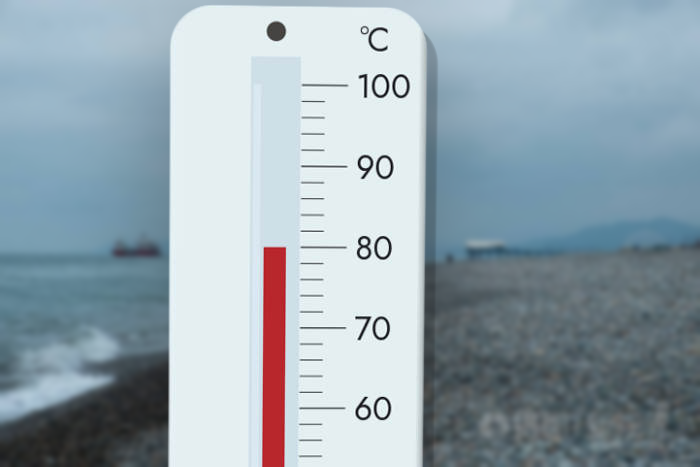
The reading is 80 °C
